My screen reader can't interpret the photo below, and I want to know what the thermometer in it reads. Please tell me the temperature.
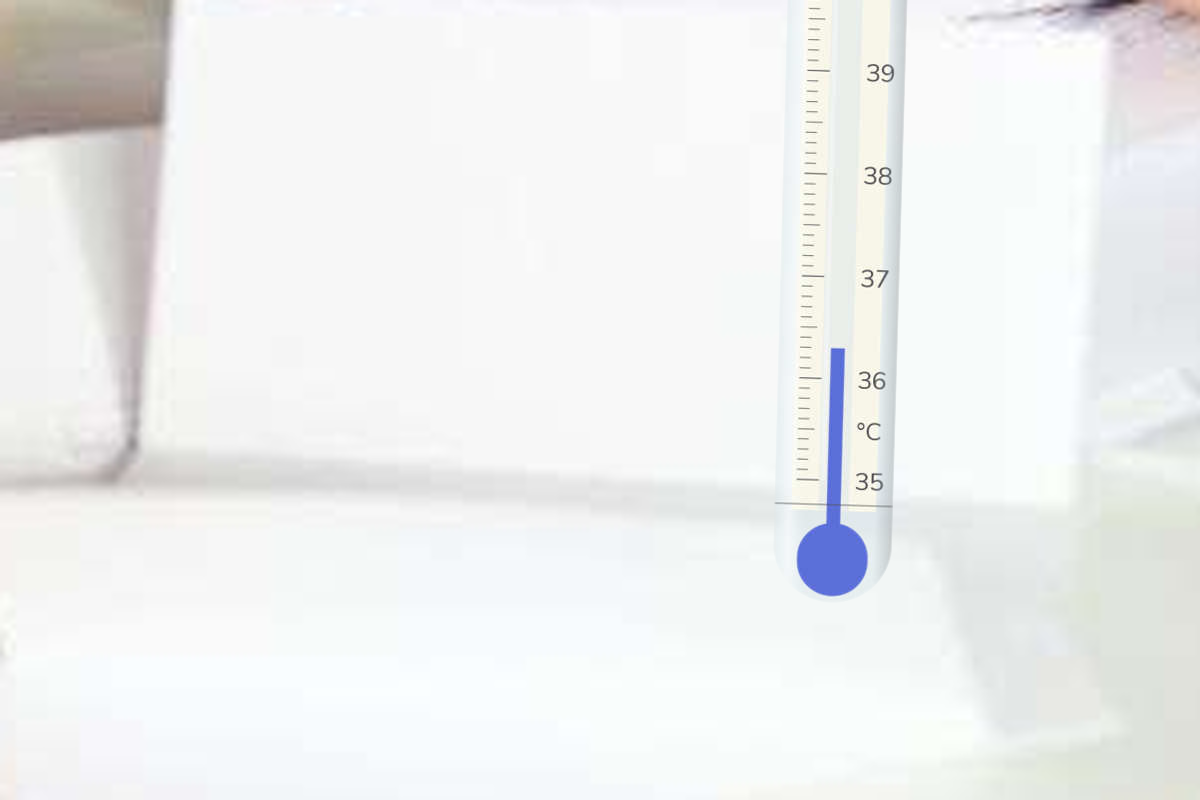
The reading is 36.3 °C
